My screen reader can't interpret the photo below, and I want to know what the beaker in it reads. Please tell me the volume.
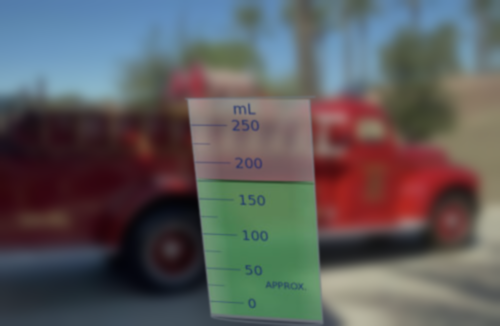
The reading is 175 mL
